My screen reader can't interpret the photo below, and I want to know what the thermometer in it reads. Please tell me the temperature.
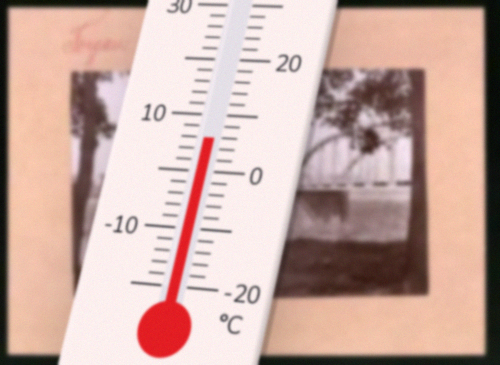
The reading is 6 °C
